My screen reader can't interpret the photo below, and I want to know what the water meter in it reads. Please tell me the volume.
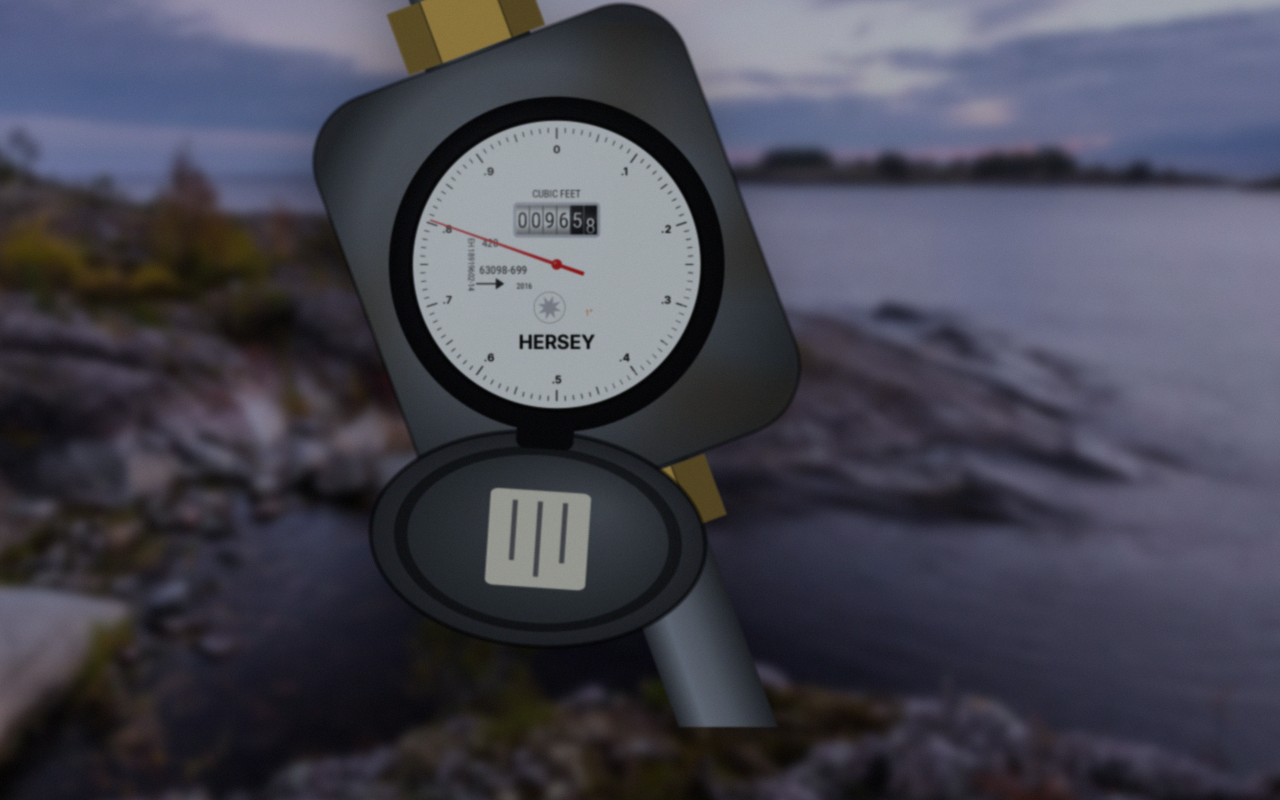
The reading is 9657.80 ft³
